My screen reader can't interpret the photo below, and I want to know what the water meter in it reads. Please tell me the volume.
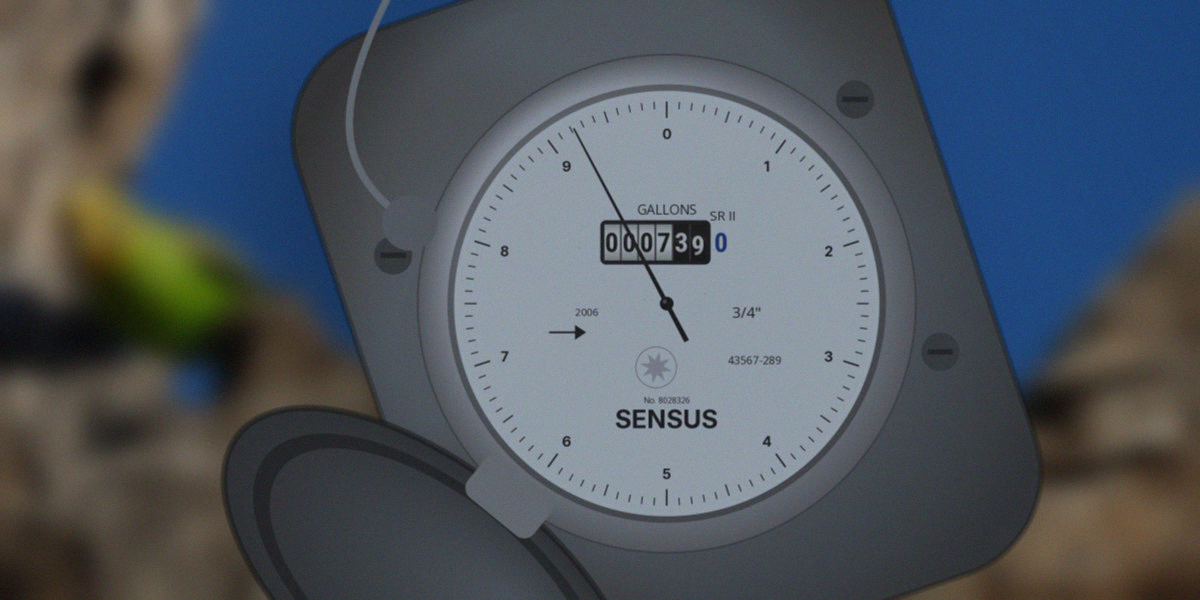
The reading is 7389.2 gal
